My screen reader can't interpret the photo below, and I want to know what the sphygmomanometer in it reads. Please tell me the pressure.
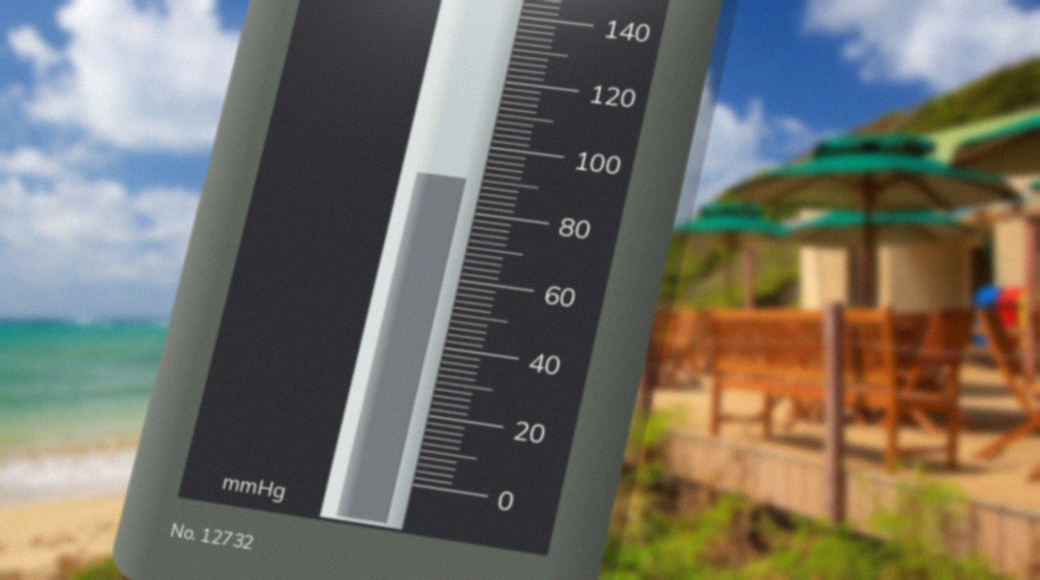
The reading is 90 mmHg
